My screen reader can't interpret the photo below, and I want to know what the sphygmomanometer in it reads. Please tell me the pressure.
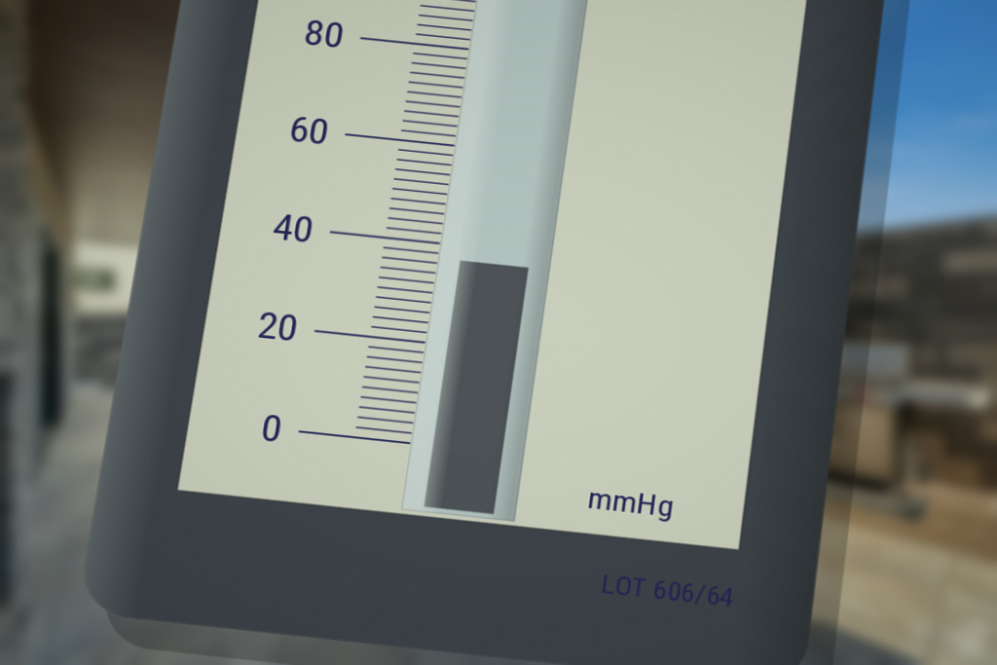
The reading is 37 mmHg
